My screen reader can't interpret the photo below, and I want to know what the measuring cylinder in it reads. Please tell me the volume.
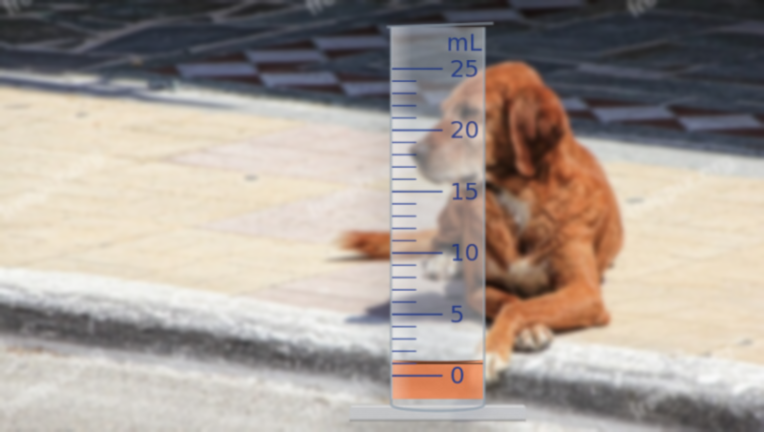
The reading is 1 mL
